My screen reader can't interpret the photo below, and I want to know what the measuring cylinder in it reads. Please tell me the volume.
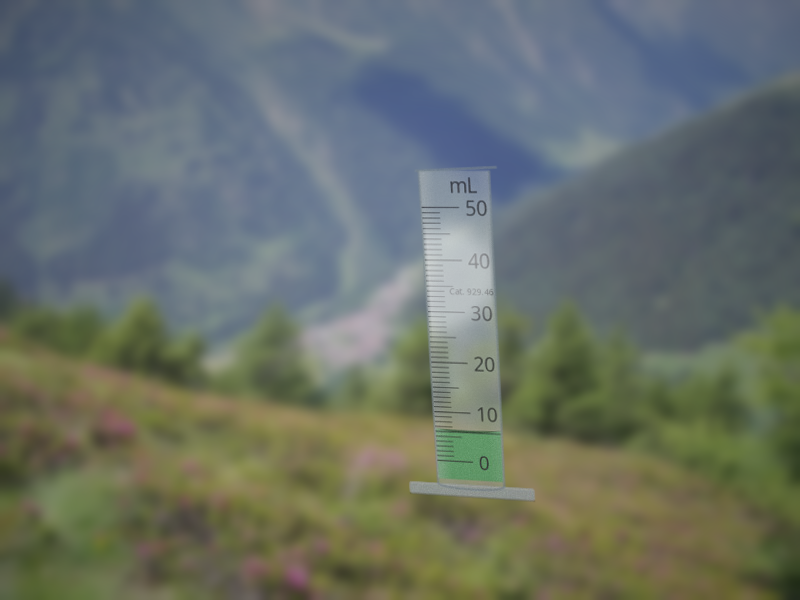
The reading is 6 mL
